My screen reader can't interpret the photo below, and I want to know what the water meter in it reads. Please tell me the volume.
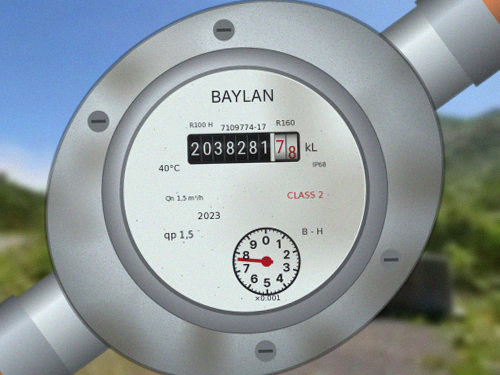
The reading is 2038281.777 kL
